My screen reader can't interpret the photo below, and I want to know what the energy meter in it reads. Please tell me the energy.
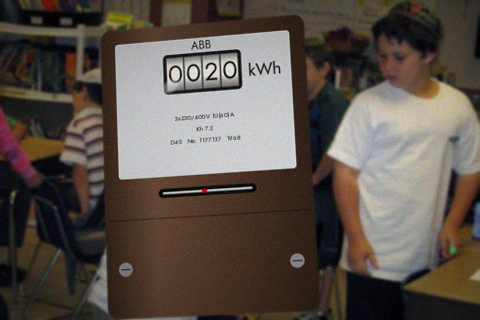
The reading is 20 kWh
